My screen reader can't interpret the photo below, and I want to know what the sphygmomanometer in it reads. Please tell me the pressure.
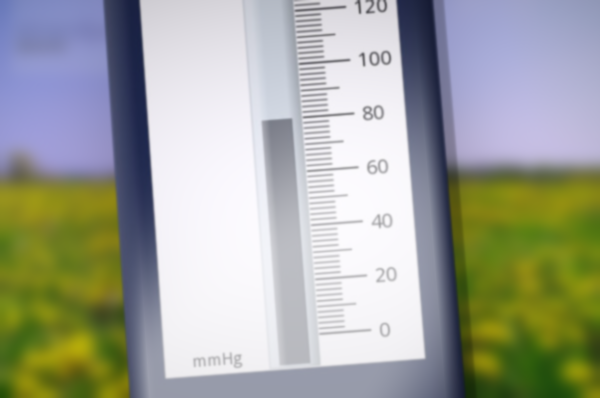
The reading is 80 mmHg
